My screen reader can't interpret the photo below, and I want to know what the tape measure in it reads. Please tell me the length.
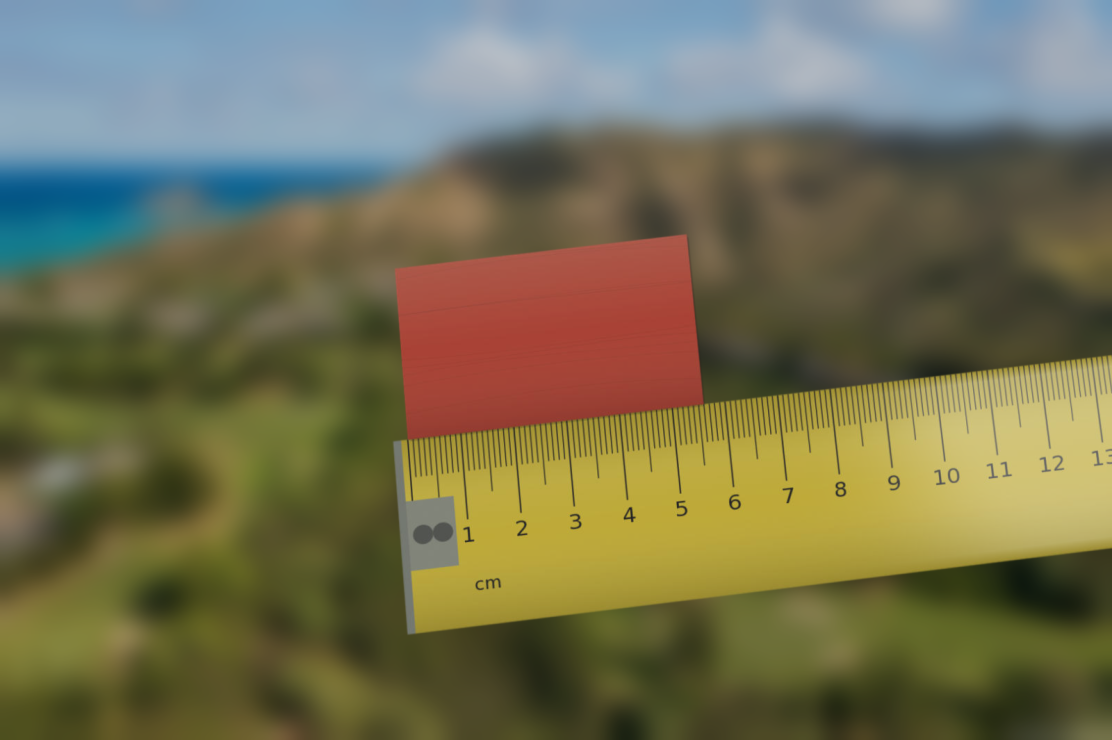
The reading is 5.6 cm
